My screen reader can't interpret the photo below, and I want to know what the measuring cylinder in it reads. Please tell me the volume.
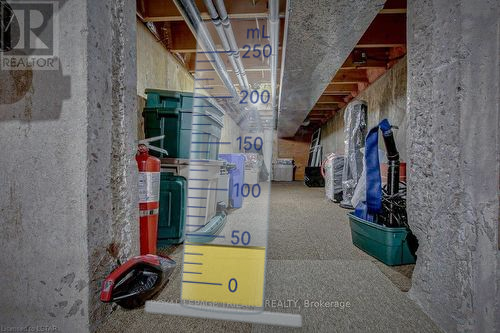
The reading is 40 mL
